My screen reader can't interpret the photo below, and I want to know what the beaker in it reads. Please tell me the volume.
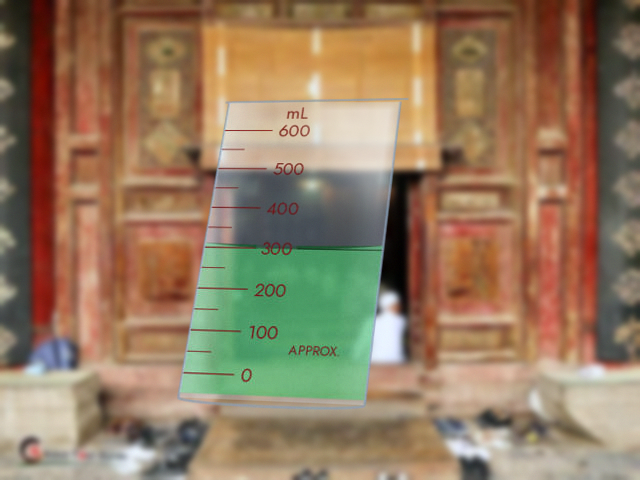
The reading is 300 mL
